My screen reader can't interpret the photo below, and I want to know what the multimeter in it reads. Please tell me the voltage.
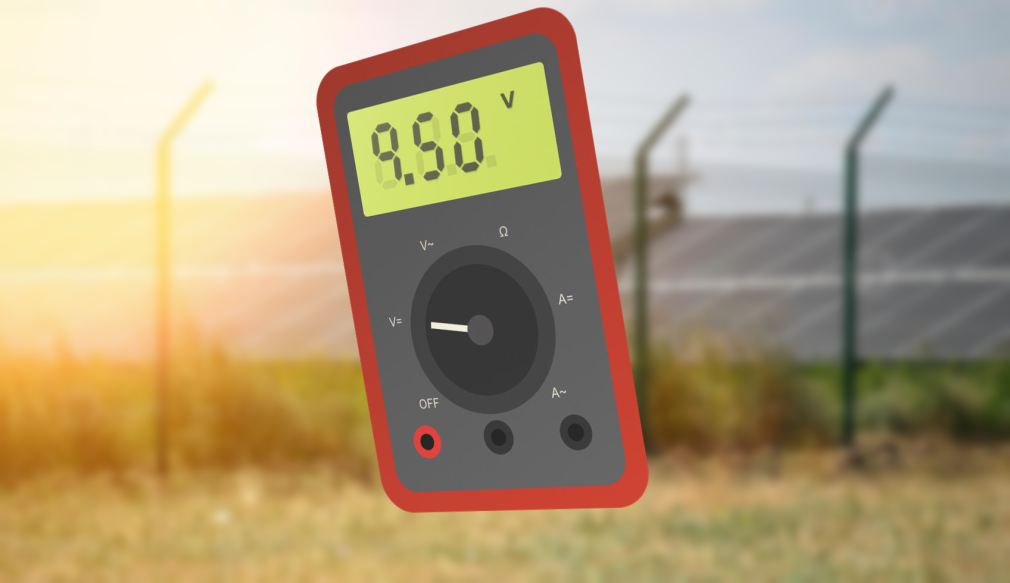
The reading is 9.50 V
